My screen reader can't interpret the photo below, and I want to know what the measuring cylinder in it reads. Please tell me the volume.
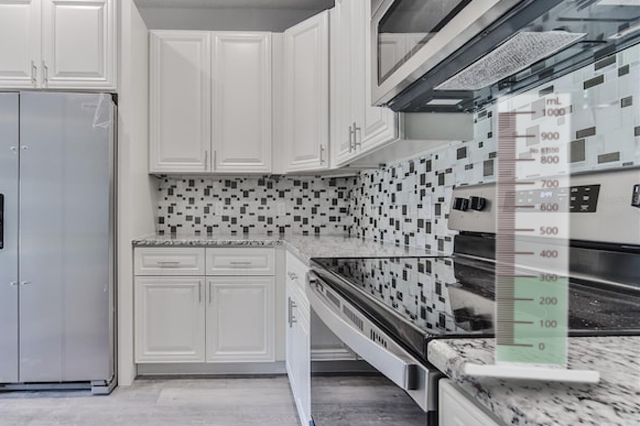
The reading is 300 mL
